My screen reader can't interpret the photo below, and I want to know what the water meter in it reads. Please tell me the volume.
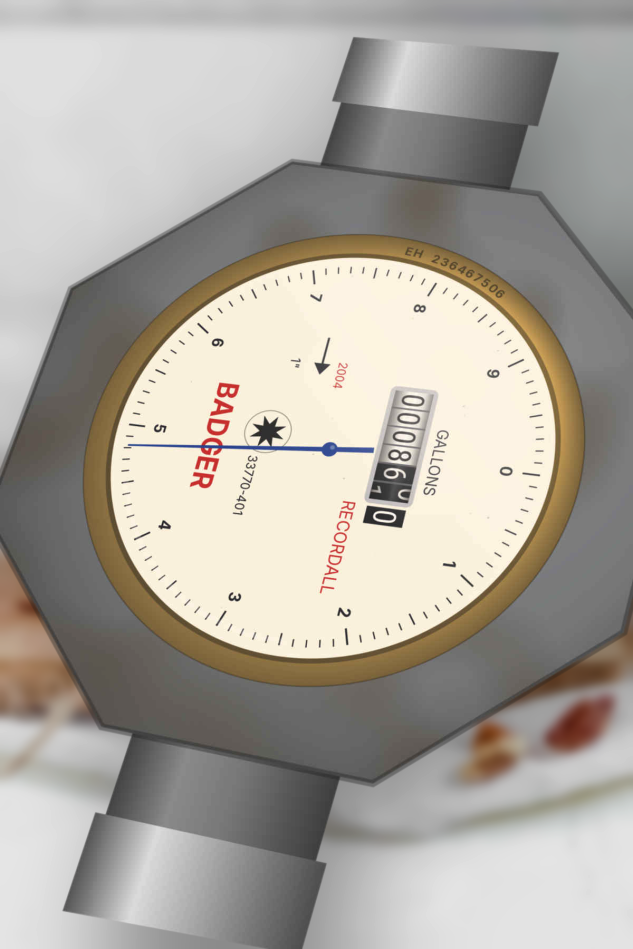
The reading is 8604.8 gal
